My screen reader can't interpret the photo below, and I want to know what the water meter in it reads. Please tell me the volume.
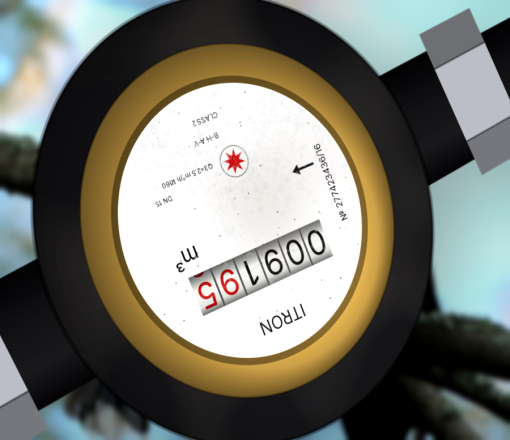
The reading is 91.95 m³
